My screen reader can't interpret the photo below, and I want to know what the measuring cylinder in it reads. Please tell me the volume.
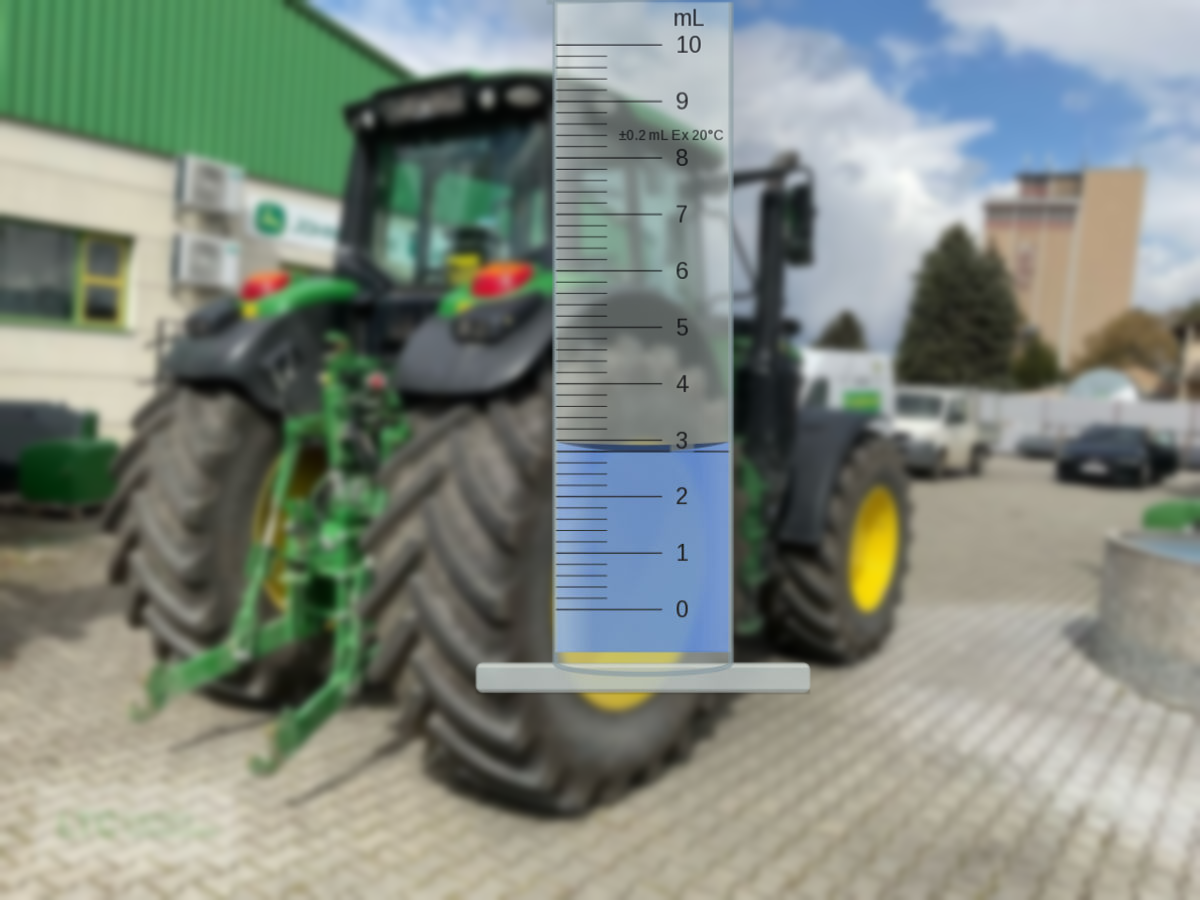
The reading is 2.8 mL
